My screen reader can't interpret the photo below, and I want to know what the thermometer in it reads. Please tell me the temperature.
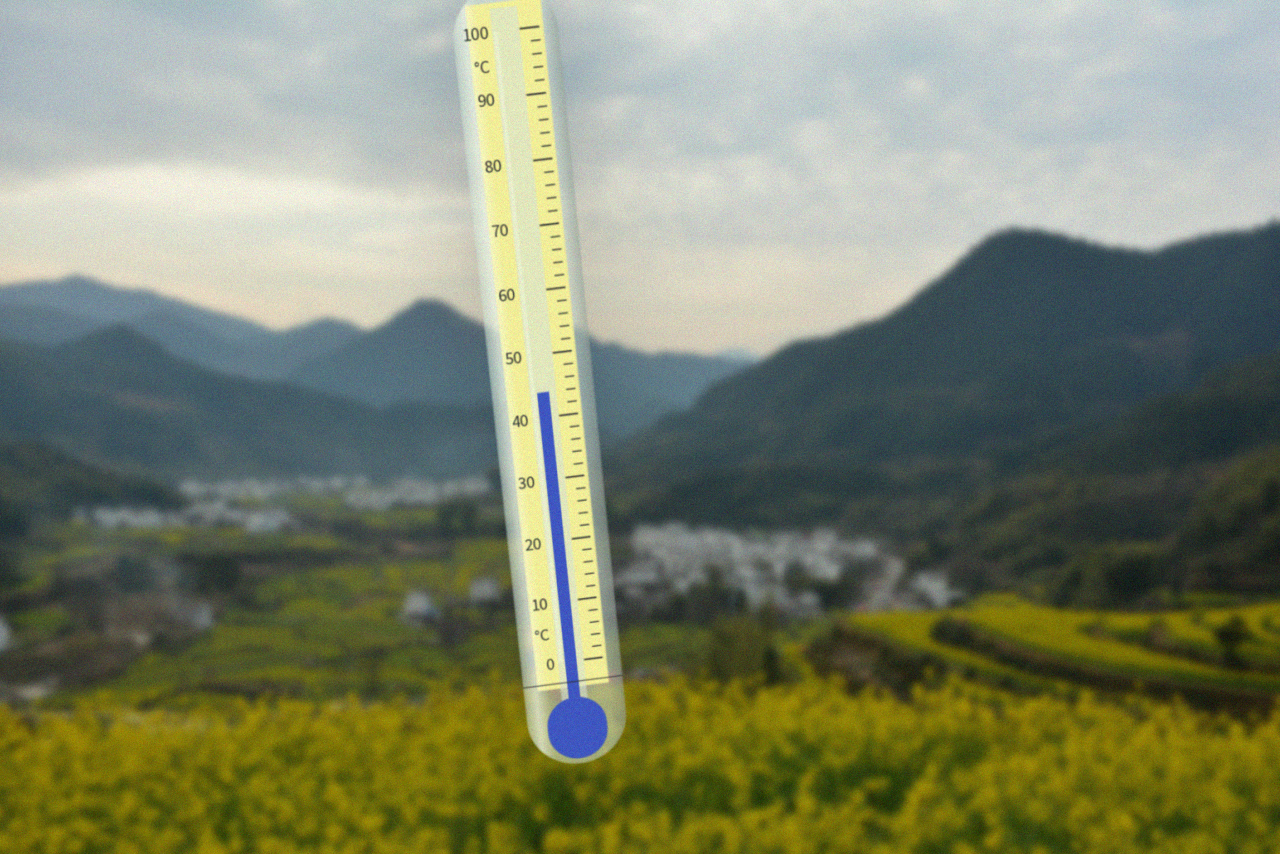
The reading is 44 °C
